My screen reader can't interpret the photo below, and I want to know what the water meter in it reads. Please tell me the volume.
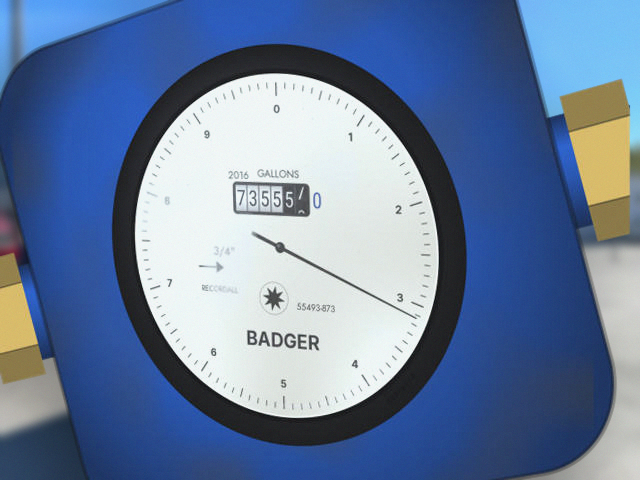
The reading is 7355573.1 gal
